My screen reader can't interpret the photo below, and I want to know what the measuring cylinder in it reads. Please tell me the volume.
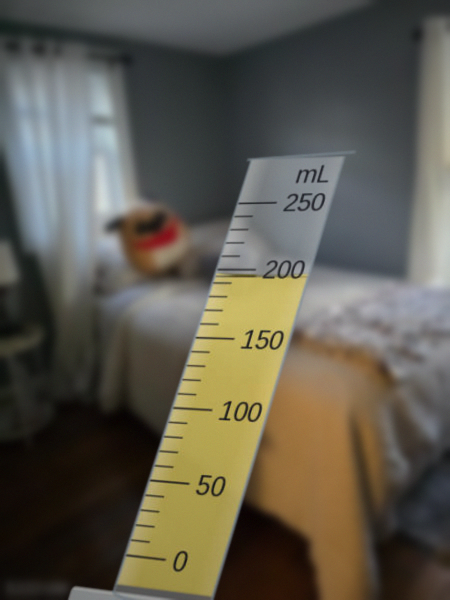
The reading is 195 mL
